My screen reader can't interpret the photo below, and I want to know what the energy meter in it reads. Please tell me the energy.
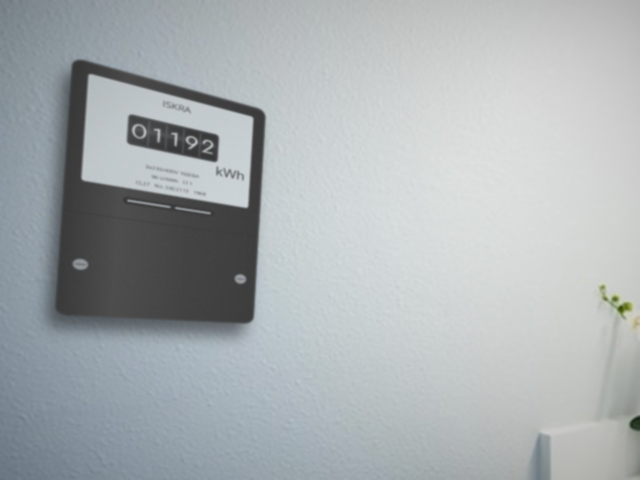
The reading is 1192 kWh
